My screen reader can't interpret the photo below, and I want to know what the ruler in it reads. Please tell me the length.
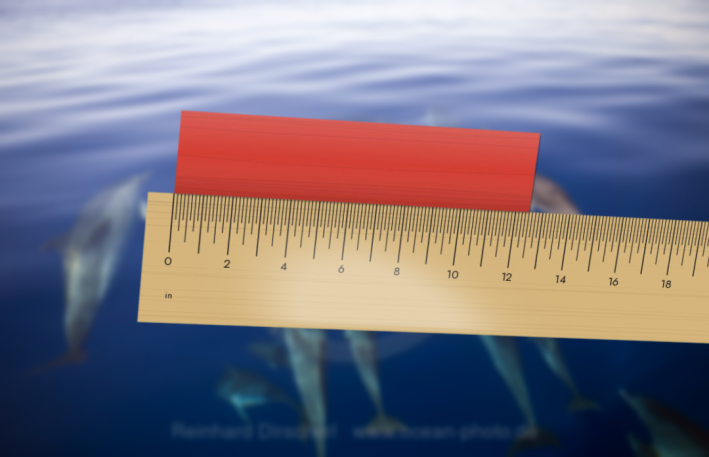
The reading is 12.5 in
